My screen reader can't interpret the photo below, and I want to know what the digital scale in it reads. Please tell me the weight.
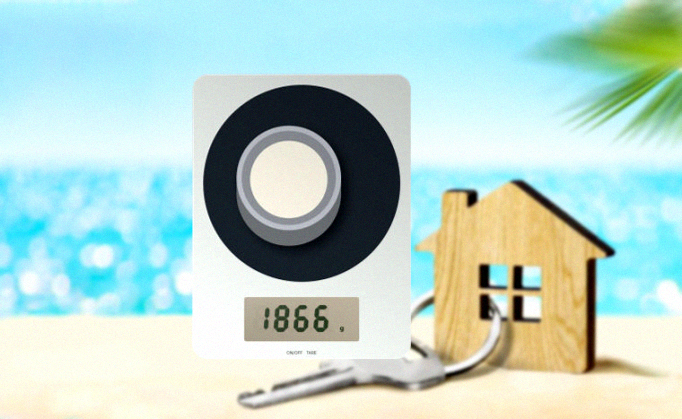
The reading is 1866 g
